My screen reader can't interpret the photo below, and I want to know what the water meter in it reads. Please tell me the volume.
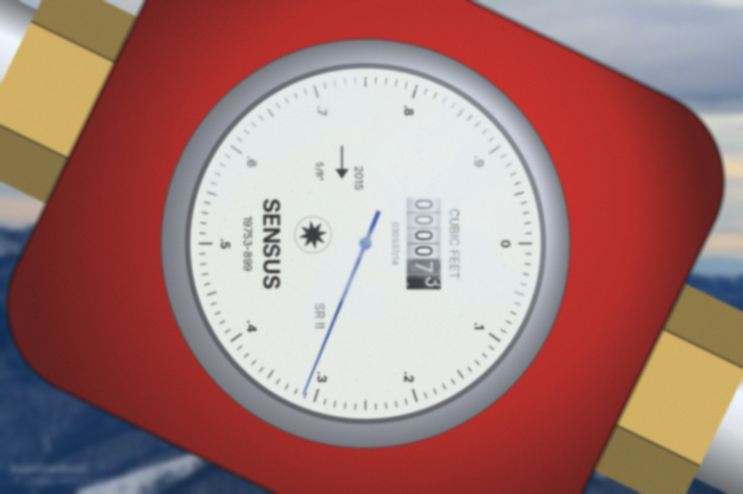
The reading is 73.31 ft³
